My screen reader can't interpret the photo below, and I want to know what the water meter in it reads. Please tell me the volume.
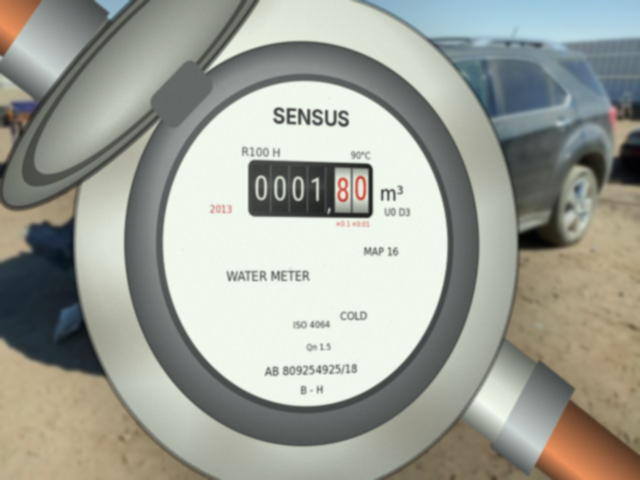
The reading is 1.80 m³
